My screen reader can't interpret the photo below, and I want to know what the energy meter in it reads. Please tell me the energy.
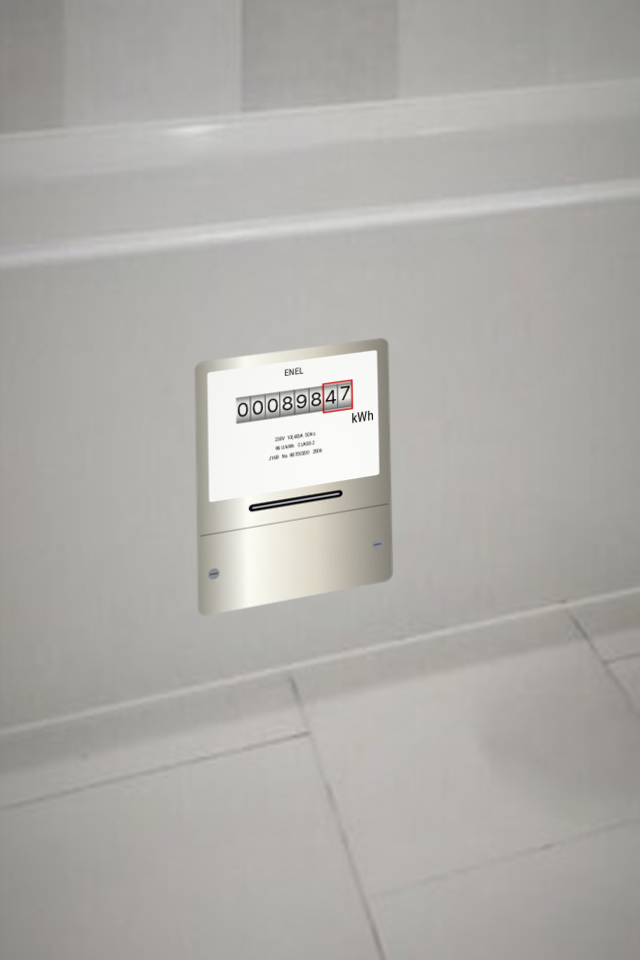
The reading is 898.47 kWh
